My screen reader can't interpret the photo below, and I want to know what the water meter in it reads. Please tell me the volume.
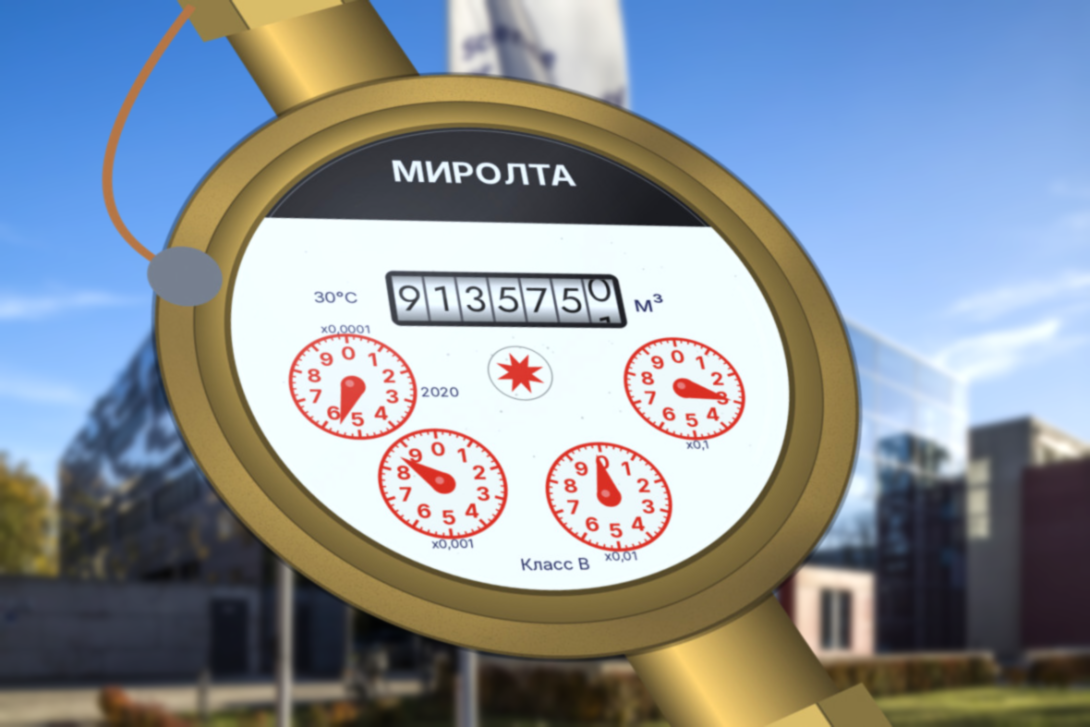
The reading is 9135750.2985 m³
